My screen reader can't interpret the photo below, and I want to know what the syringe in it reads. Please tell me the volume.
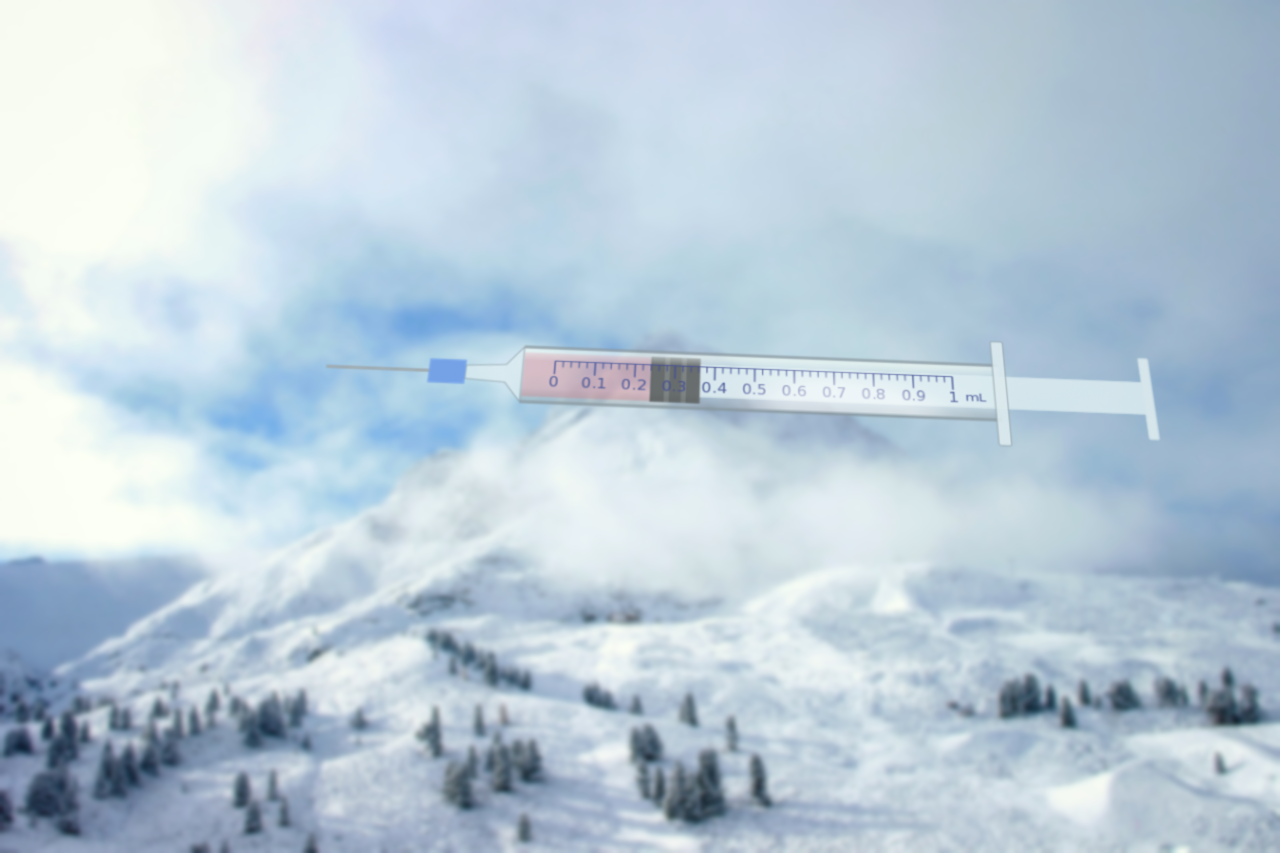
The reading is 0.24 mL
